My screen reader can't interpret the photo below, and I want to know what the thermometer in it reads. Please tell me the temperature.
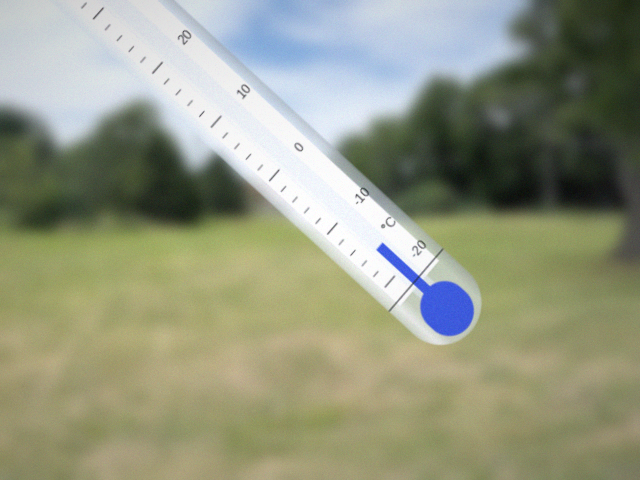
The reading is -16 °C
